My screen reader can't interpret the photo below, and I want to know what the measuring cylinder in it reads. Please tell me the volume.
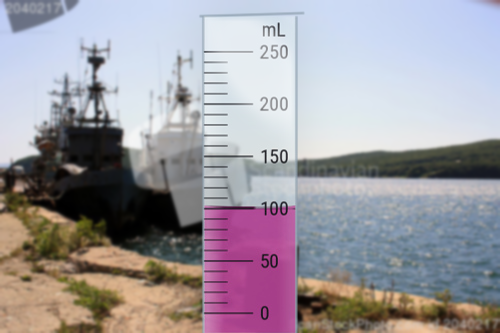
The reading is 100 mL
